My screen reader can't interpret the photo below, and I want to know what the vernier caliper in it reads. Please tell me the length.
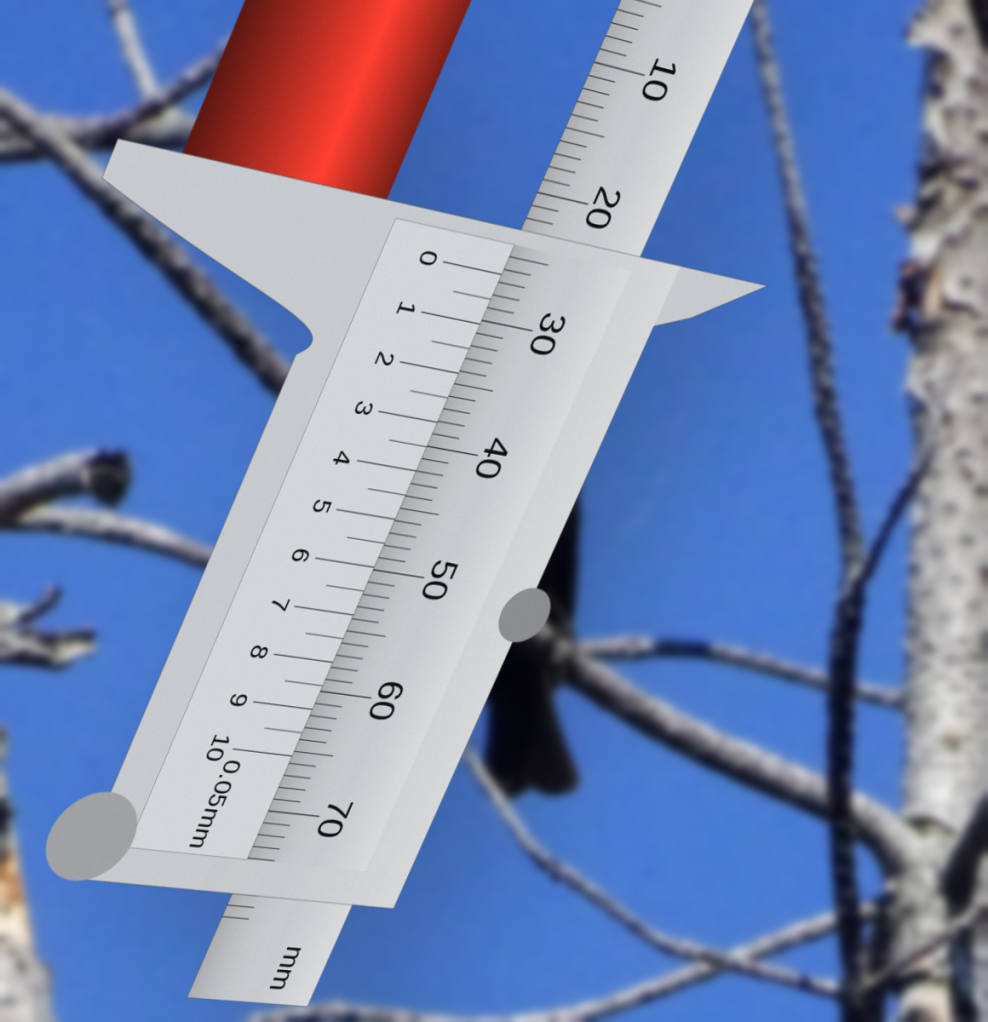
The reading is 26.4 mm
